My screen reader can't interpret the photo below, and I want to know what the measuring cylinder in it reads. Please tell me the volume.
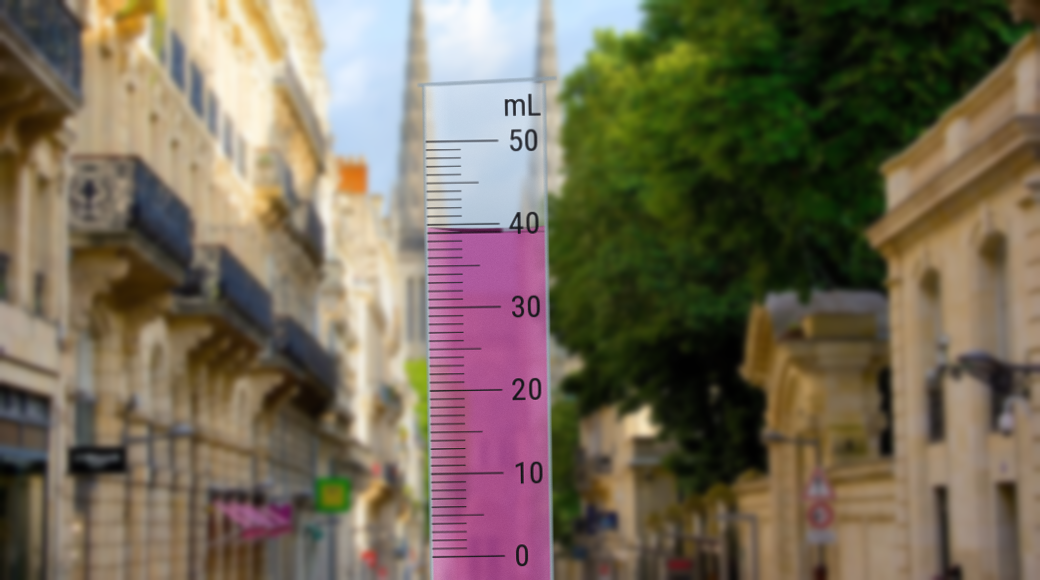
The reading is 39 mL
